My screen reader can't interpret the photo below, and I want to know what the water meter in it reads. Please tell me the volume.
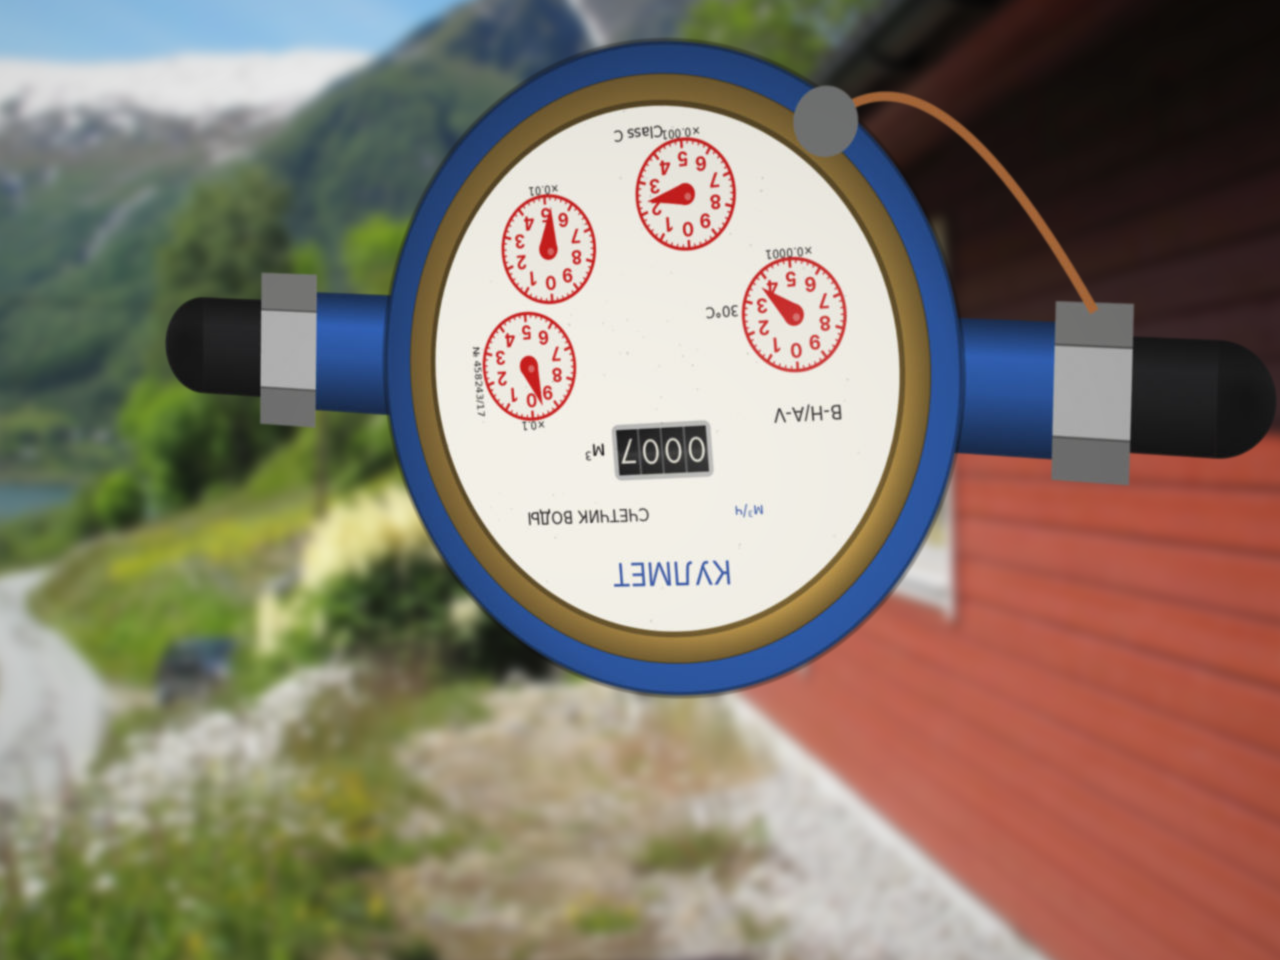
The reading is 6.9523 m³
